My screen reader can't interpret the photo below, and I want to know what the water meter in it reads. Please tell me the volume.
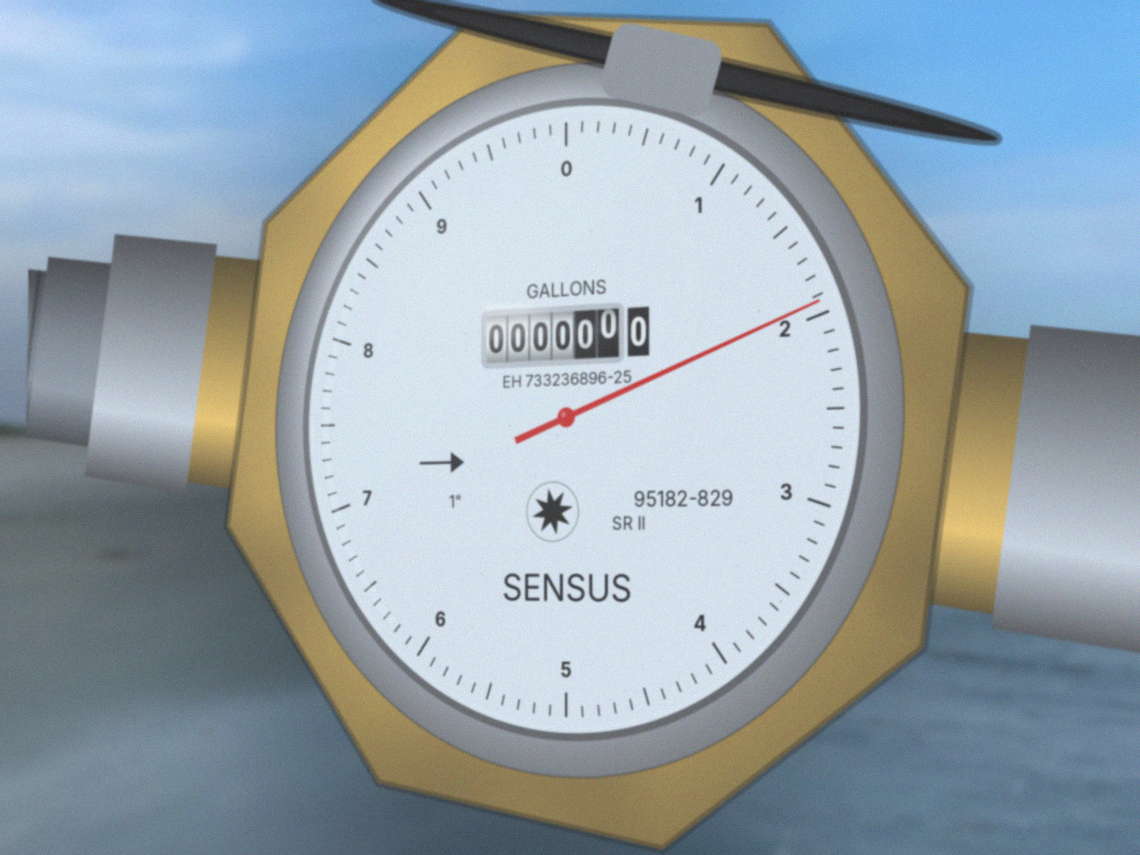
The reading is 1.9 gal
